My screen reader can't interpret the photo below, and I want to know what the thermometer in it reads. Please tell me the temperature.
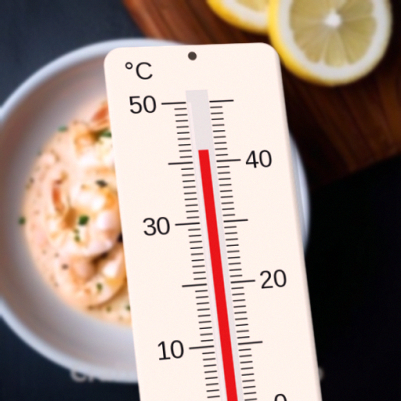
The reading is 42 °C
